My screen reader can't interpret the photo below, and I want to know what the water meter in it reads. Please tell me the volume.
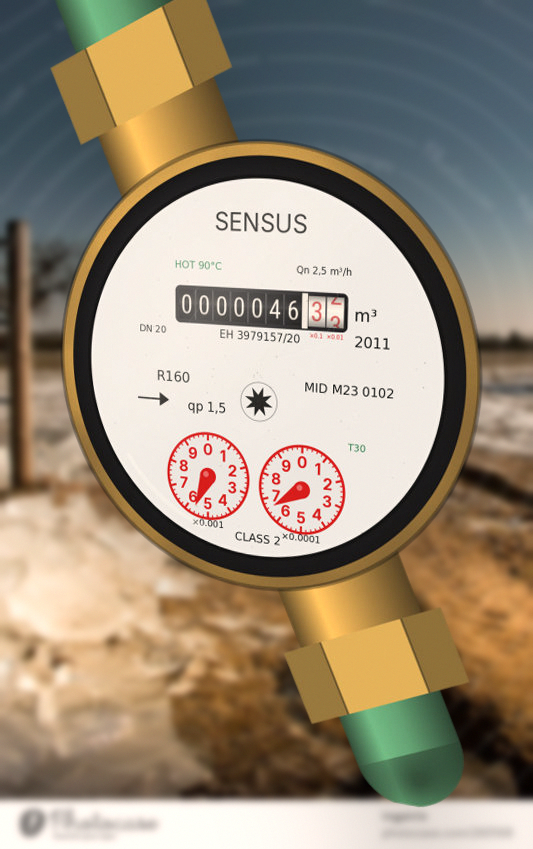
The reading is 46.3256 m³
